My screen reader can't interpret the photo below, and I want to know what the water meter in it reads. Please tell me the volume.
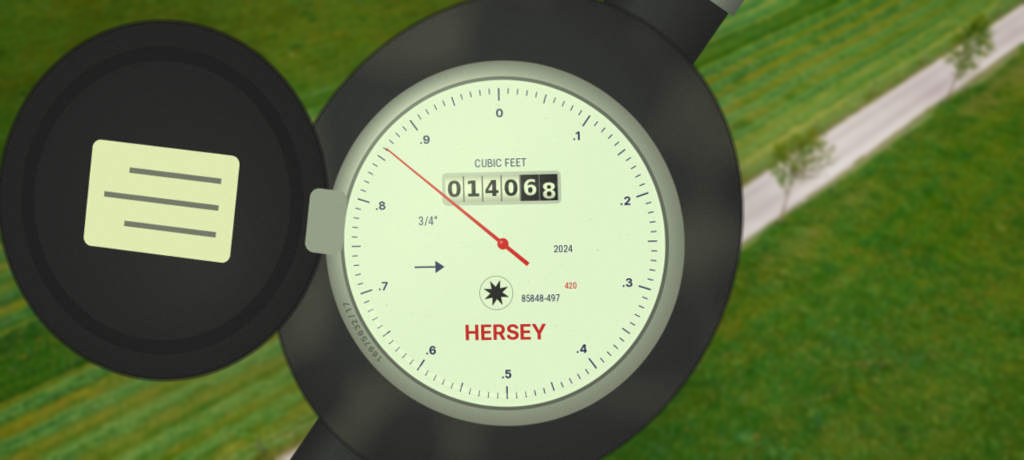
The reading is 14067.86 ft³
